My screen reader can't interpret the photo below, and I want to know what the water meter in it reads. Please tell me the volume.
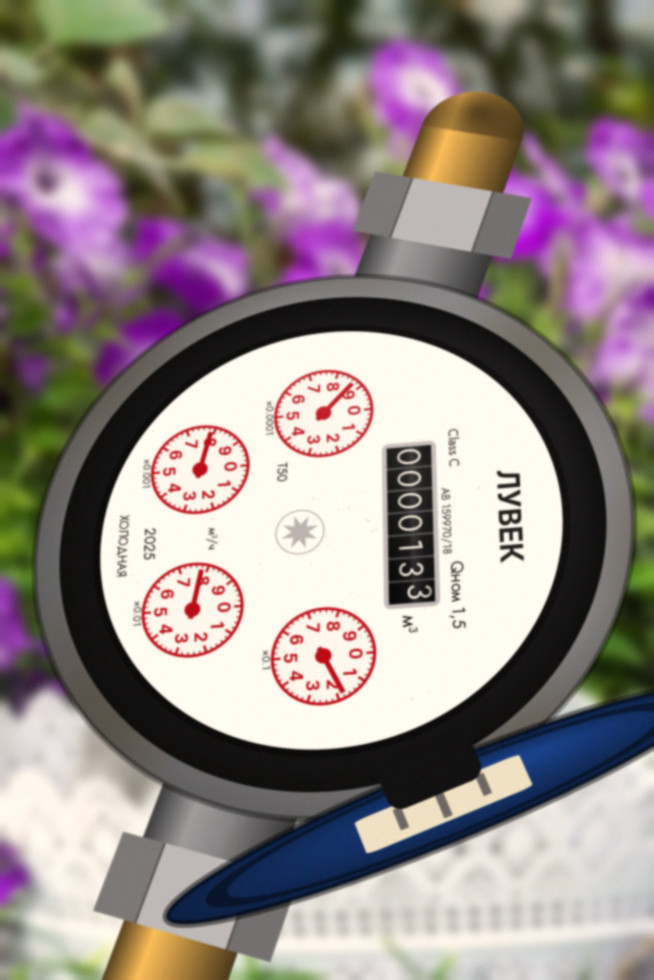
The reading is 133.1778 m³
